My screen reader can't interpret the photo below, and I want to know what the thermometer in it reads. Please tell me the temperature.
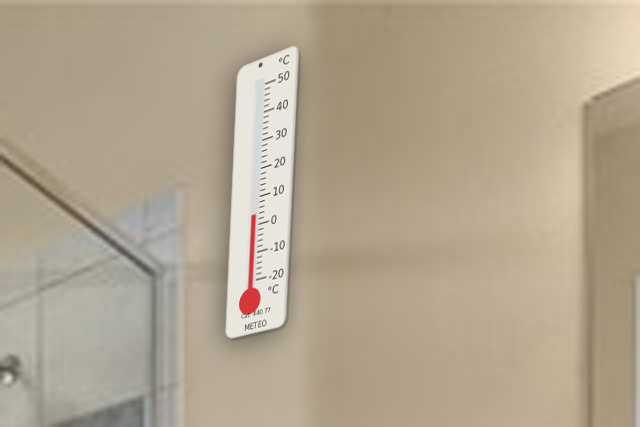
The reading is 4 °C
